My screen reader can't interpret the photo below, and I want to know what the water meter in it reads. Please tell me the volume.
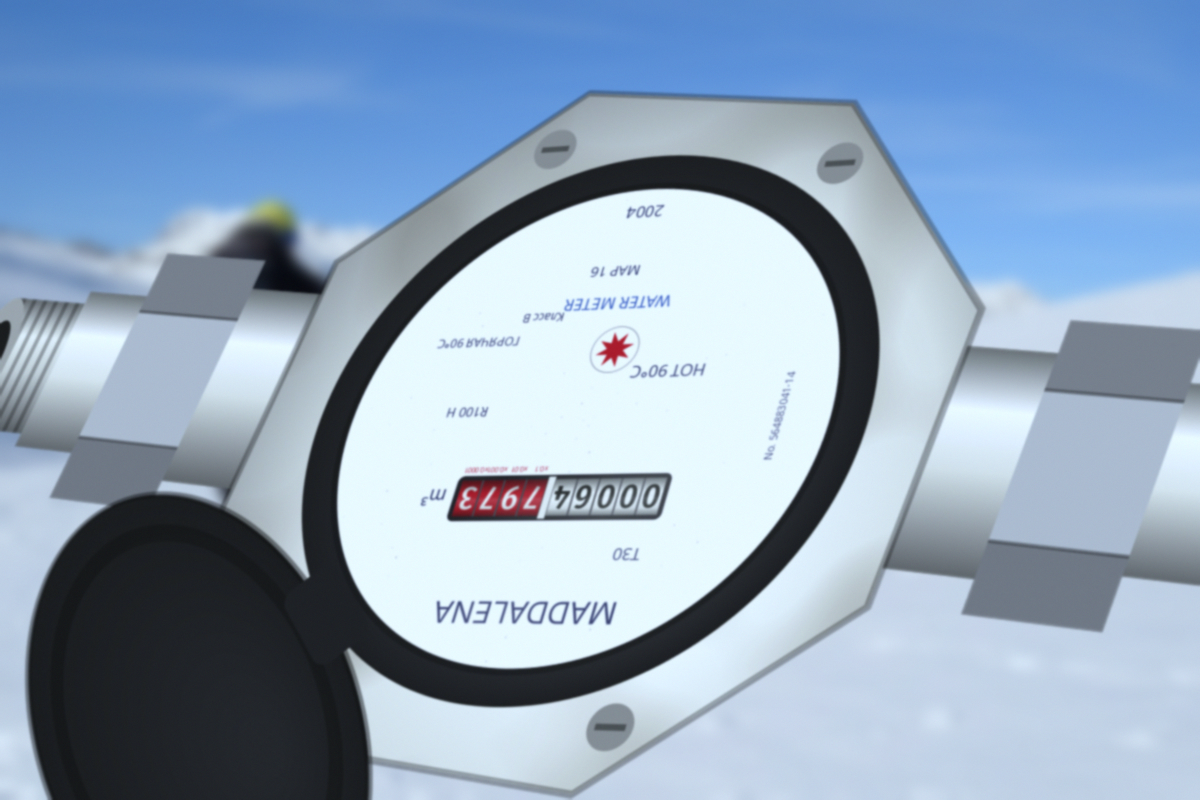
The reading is 64.7973 m³
